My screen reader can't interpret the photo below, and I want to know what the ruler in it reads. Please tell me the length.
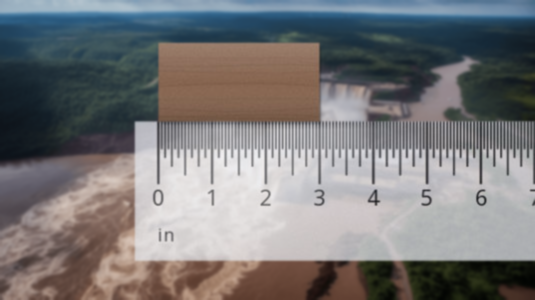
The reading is 3 in
